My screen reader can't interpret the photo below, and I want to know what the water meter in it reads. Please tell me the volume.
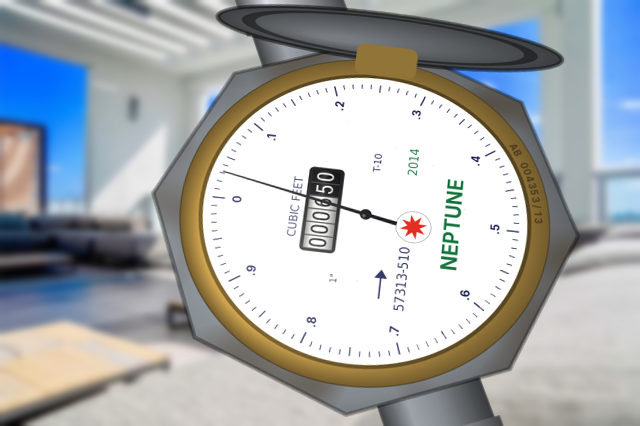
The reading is 650.03 ft³
